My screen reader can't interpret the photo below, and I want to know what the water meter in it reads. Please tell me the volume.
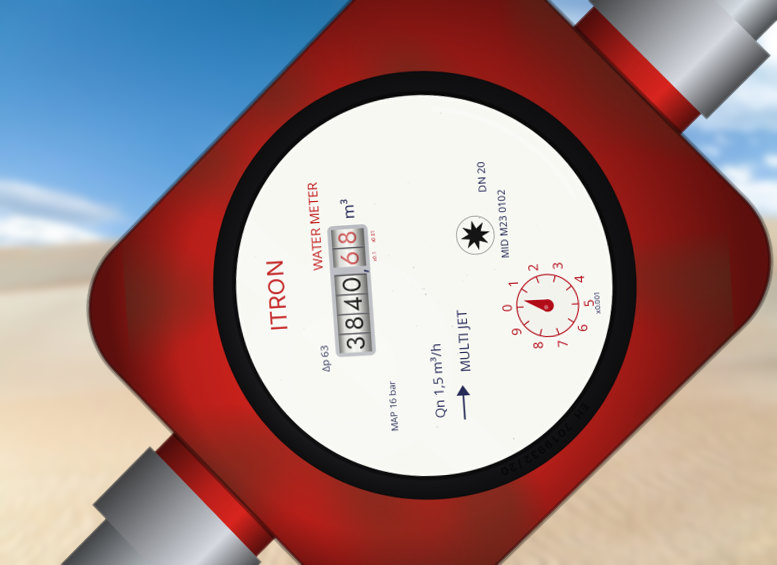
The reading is 3840.680 m³
